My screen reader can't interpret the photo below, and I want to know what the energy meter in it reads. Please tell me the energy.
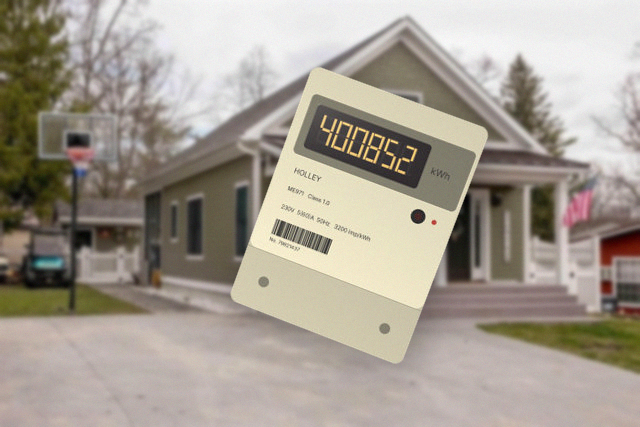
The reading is 400852 kWh
